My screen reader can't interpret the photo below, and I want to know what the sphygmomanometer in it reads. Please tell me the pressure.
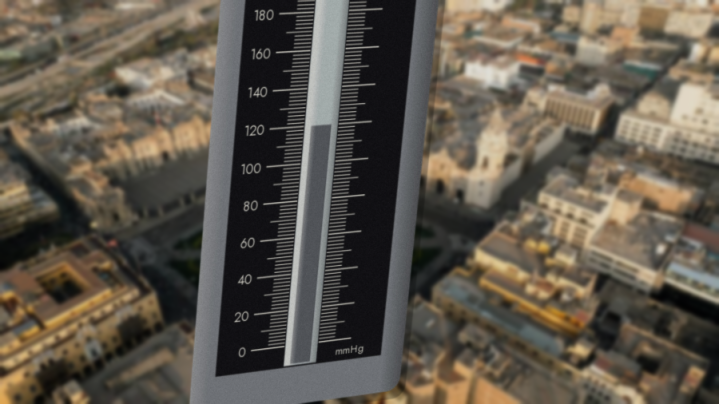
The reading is 120 mmHg
